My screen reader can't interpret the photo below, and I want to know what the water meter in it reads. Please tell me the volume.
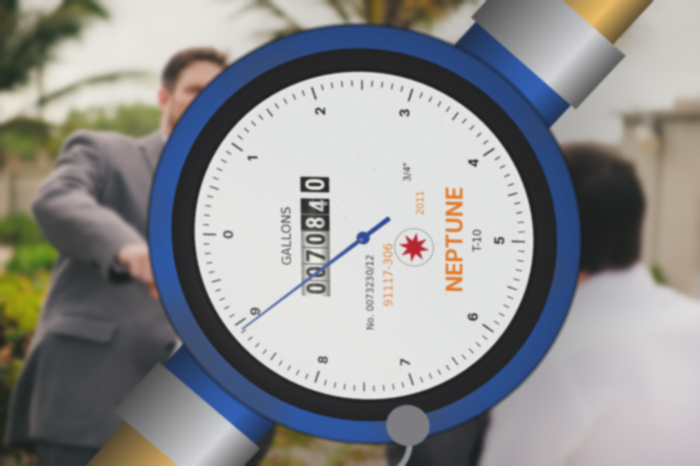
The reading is 70838.9 gal
